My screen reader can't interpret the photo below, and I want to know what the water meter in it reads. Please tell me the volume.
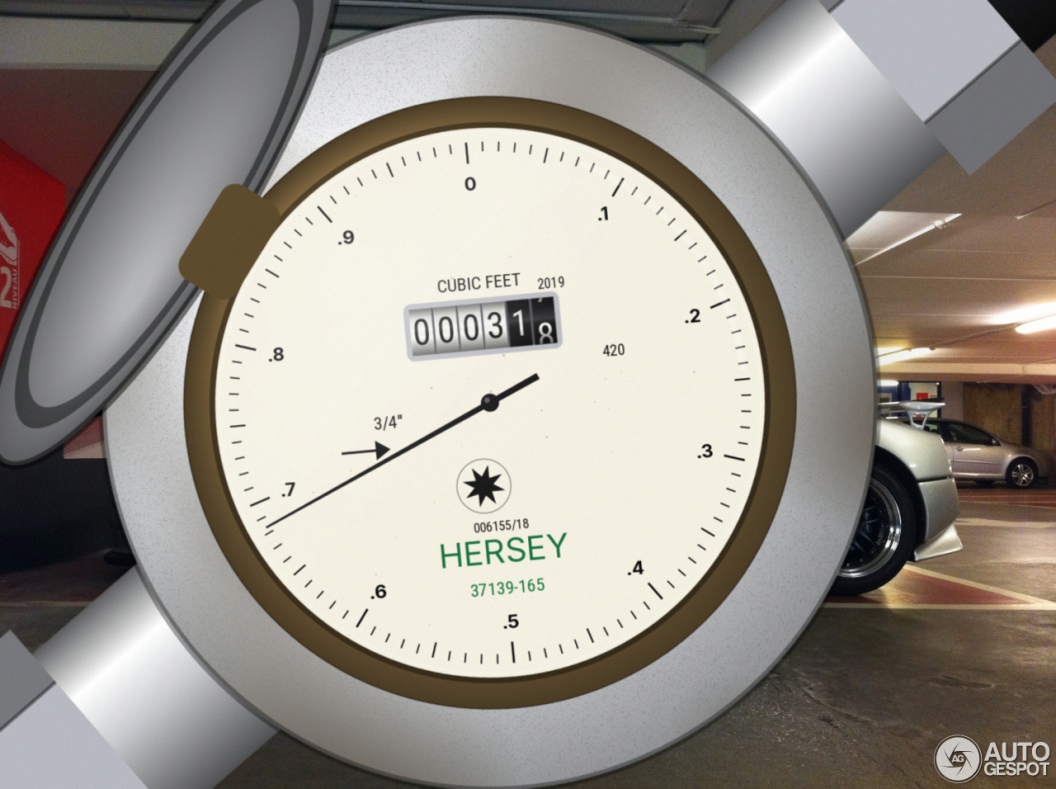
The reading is 317.68 ft³
